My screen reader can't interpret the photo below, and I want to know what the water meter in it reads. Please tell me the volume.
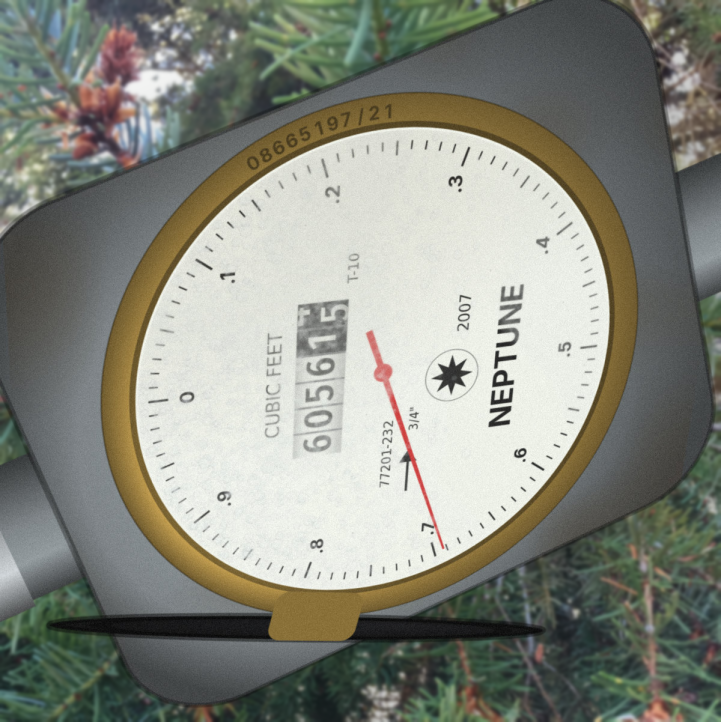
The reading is 605614.69 ft³
